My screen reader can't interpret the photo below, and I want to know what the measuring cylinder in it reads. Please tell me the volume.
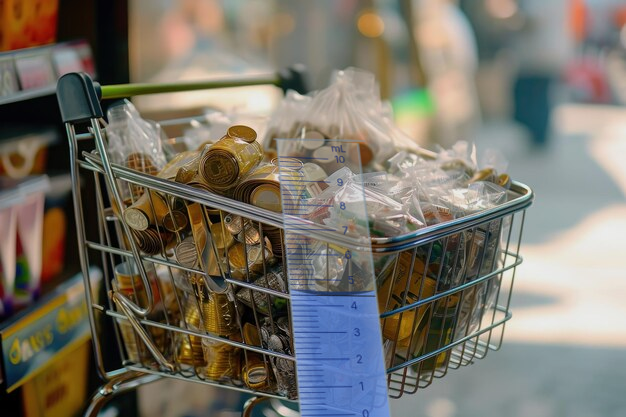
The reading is 4.4 mL
